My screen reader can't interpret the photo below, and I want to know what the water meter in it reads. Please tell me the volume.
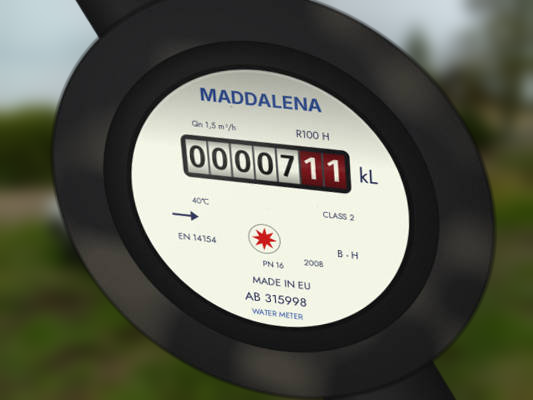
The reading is 7.11 kL
